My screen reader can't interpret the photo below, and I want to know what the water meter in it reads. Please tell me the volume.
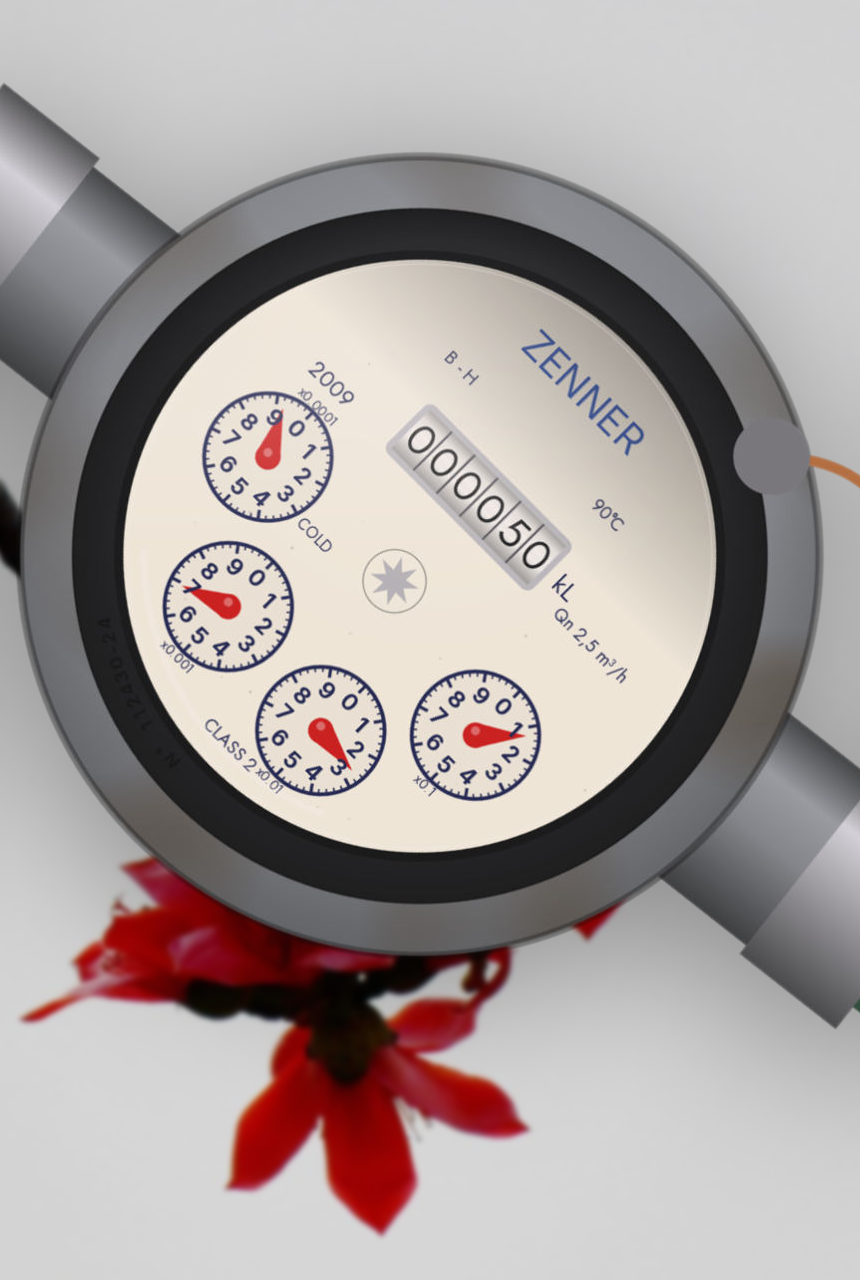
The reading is 50.1269 kL
